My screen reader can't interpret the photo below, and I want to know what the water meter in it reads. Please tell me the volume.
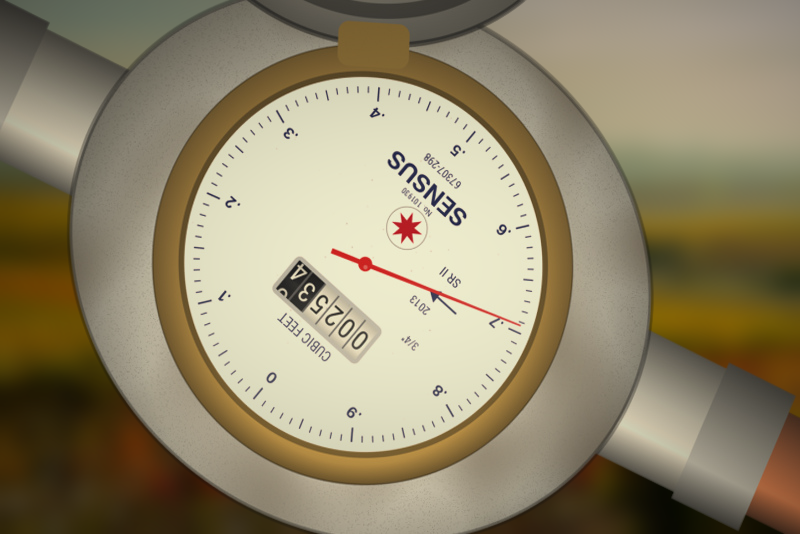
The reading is 2533.69 ft³
